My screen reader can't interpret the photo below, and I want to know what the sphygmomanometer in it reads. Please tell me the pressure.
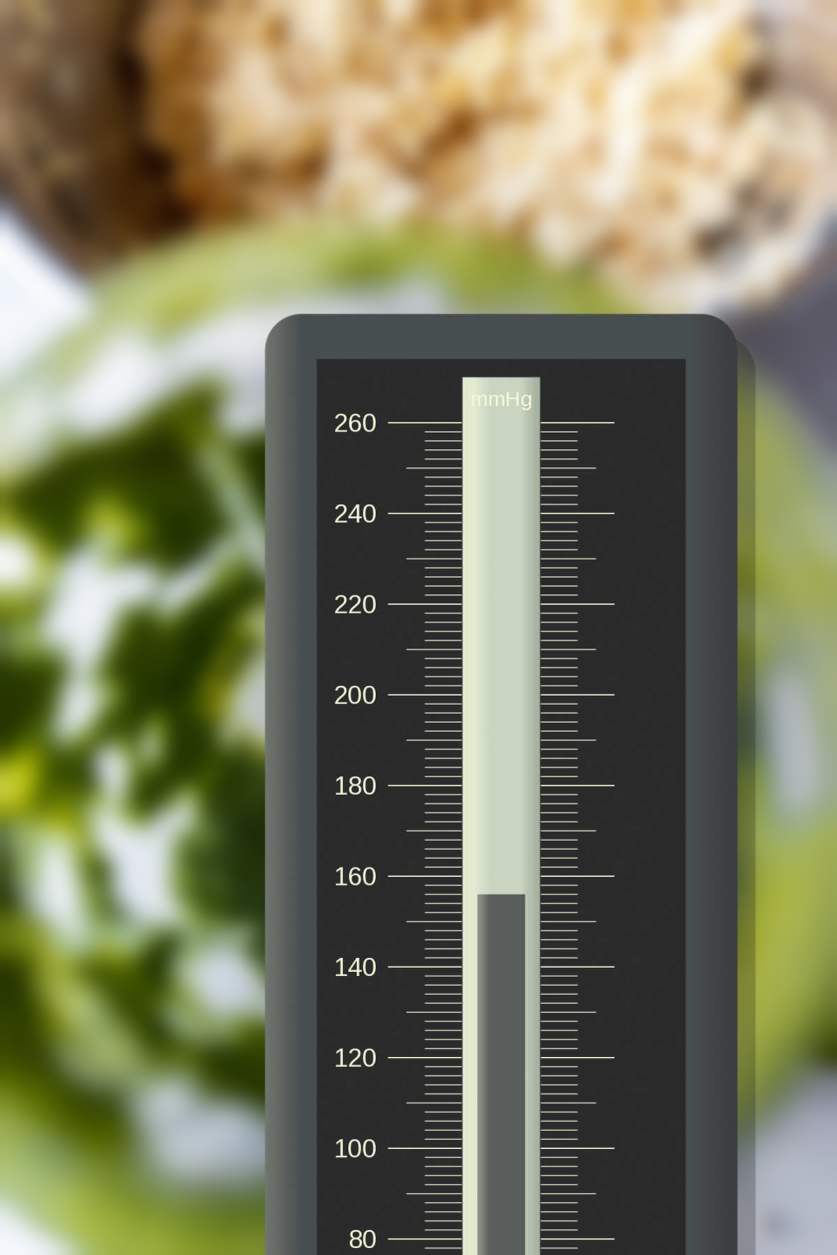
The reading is 156 mmHg
